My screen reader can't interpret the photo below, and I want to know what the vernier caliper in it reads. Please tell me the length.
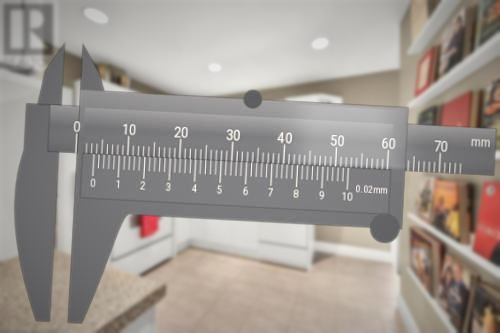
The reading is 3.5 mm
